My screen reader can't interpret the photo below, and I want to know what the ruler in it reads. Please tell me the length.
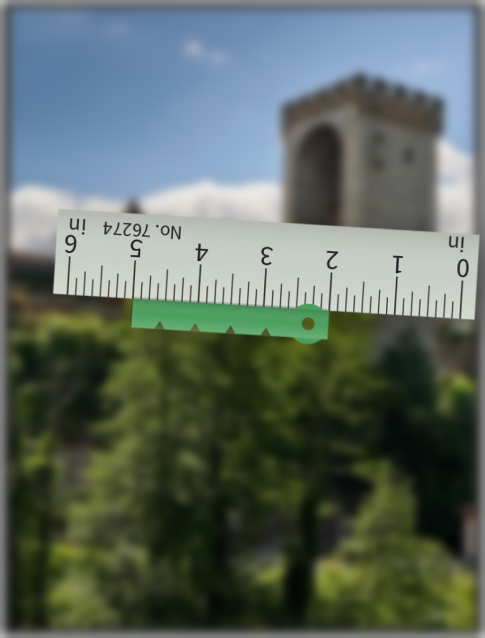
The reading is 3 in
